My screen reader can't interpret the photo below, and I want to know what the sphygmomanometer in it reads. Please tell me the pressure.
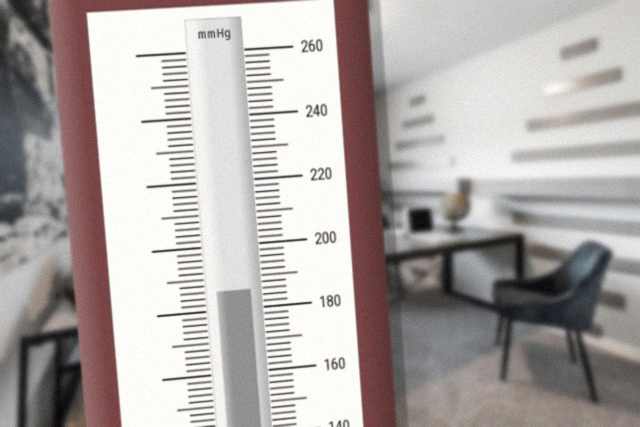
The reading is 186 mmHg
